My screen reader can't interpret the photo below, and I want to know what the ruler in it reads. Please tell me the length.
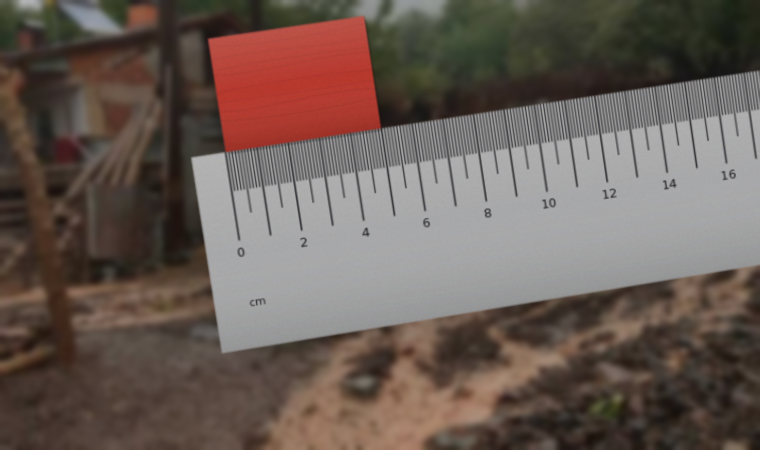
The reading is 5 cm
